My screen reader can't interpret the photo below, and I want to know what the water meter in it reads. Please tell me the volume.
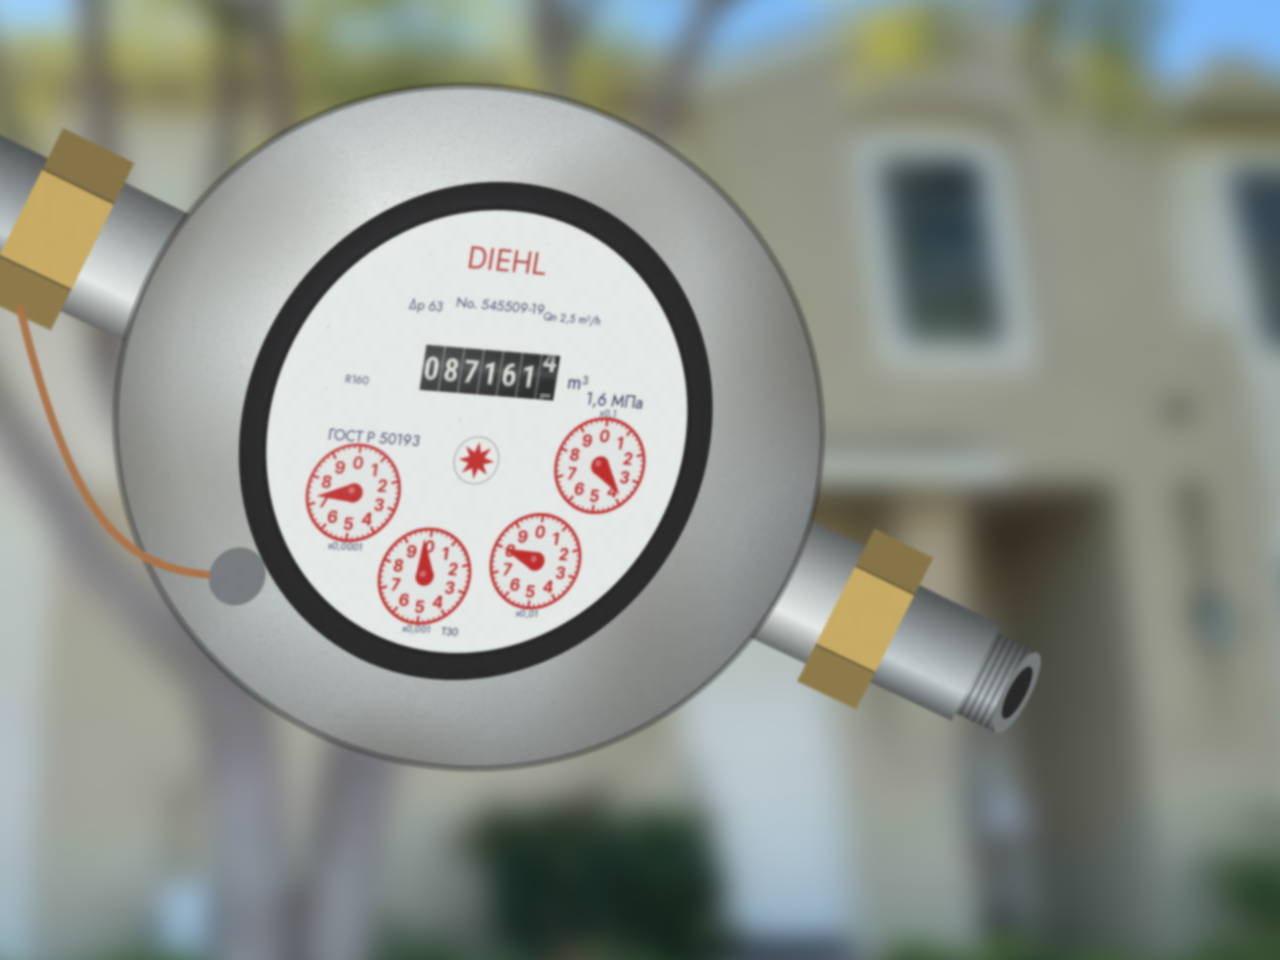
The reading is 871614.3797 m³
